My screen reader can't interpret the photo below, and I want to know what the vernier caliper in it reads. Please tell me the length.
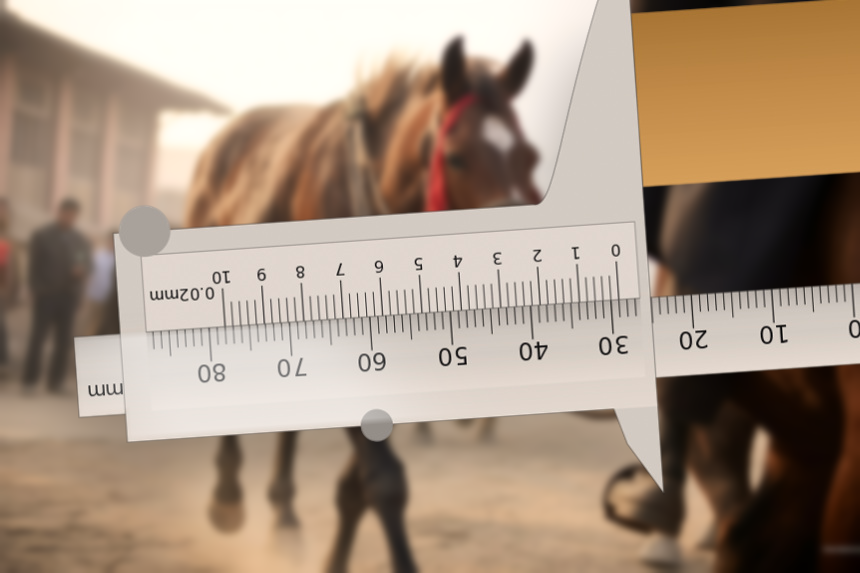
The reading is 29.0 mm
